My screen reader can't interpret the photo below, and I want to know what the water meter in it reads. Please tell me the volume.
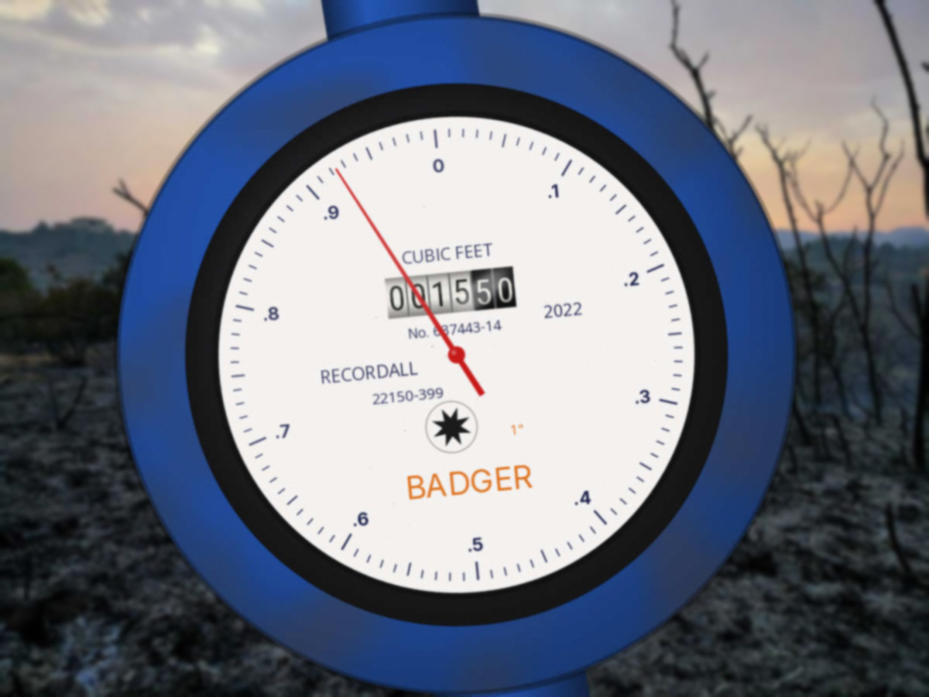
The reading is 1549.92 ft³
